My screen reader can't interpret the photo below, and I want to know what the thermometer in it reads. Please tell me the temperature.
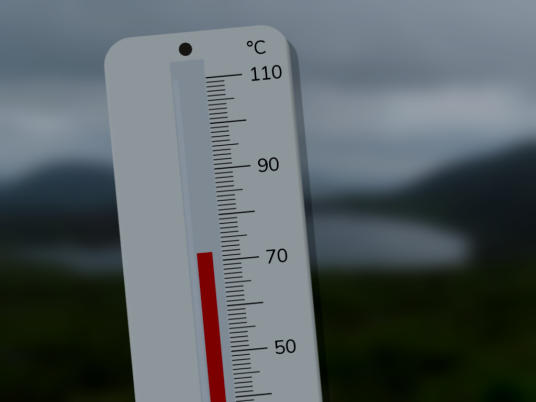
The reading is 72 °C
